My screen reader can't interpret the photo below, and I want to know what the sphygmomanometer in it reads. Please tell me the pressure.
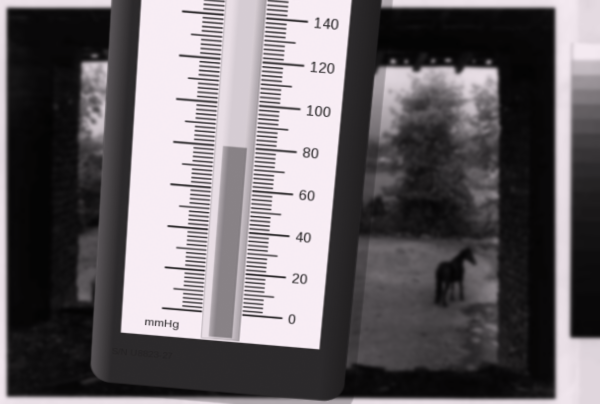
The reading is 80 mmHg
